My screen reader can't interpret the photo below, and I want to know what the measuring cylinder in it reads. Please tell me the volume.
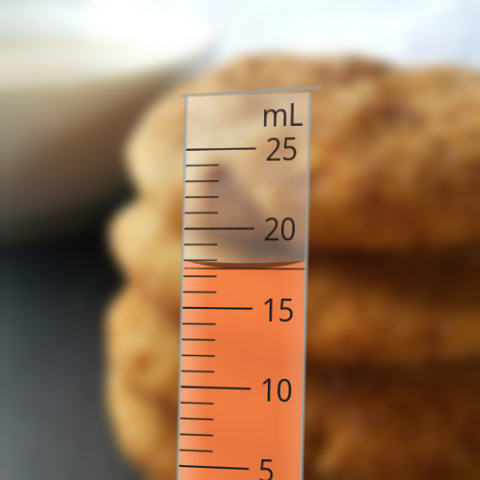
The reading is 17.5 mL
